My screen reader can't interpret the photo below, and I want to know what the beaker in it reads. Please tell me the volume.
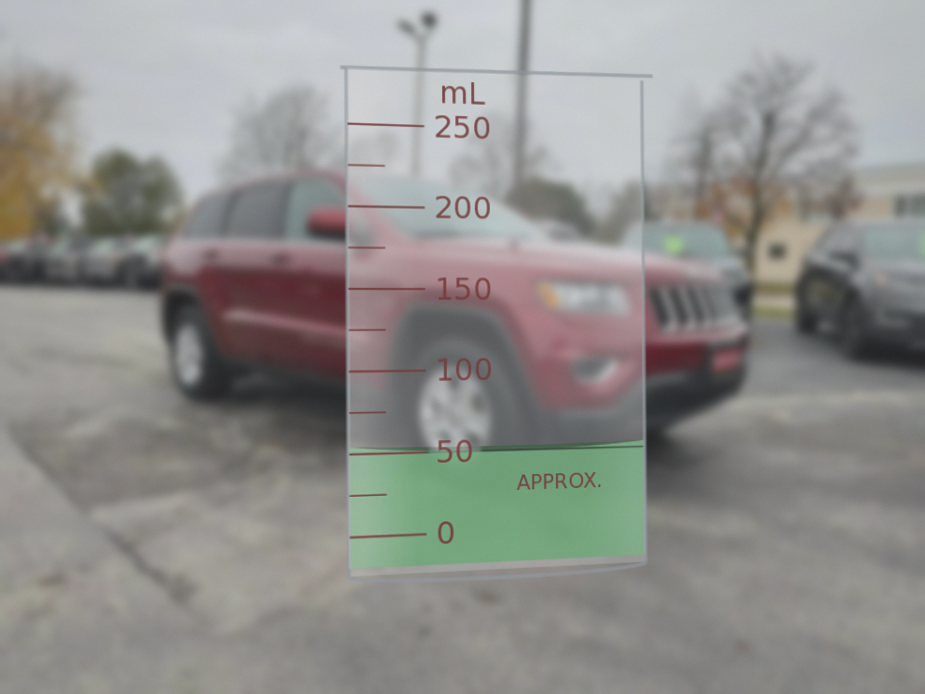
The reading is 50 mL
